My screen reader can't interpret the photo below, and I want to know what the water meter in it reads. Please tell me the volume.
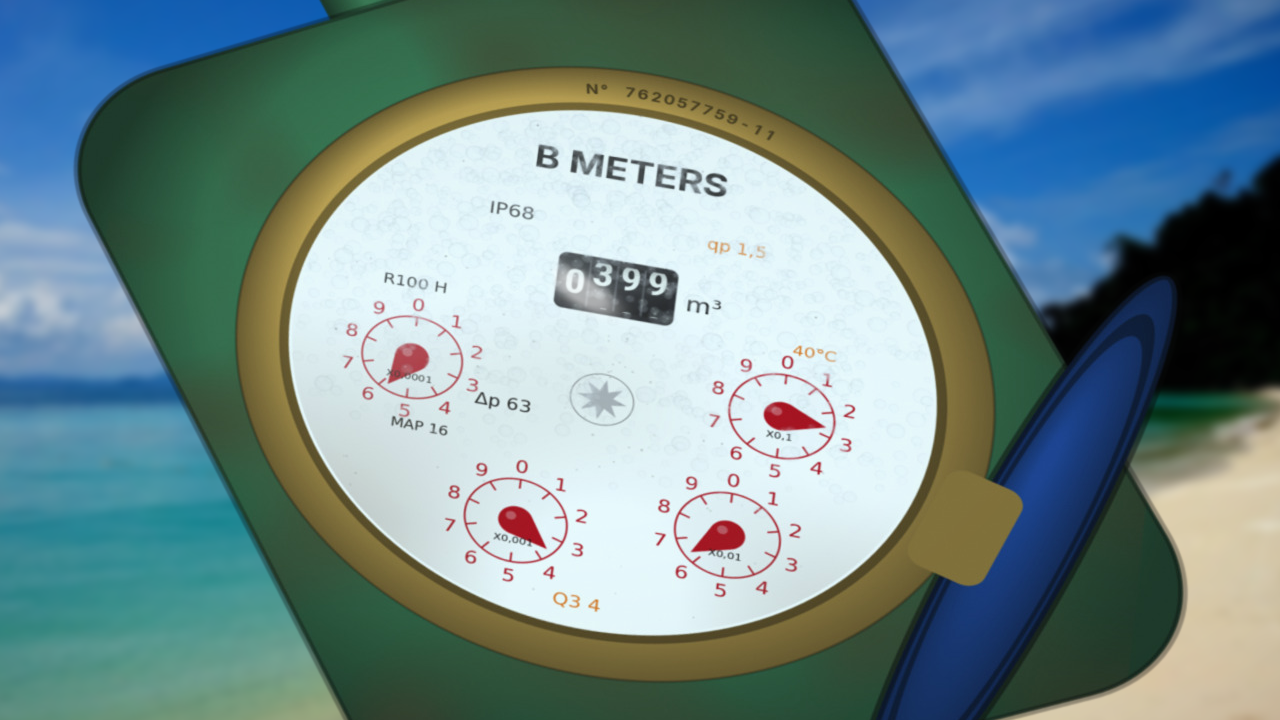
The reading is 399.2635 m³
